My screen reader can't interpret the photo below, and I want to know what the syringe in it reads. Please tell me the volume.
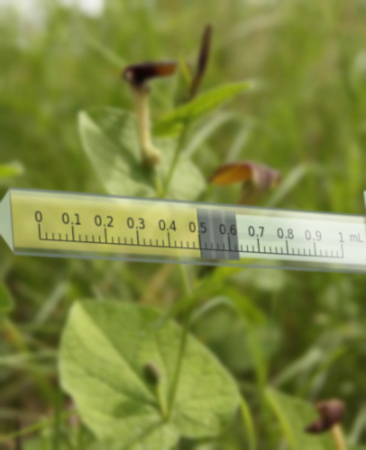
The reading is 0.5 mL
